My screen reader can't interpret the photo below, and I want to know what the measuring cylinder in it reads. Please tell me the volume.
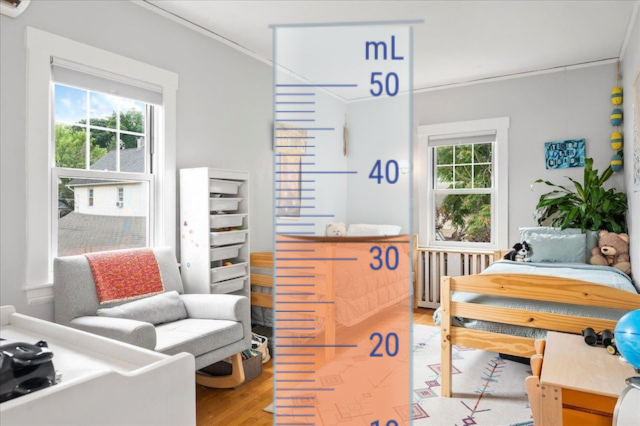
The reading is 32 mL
